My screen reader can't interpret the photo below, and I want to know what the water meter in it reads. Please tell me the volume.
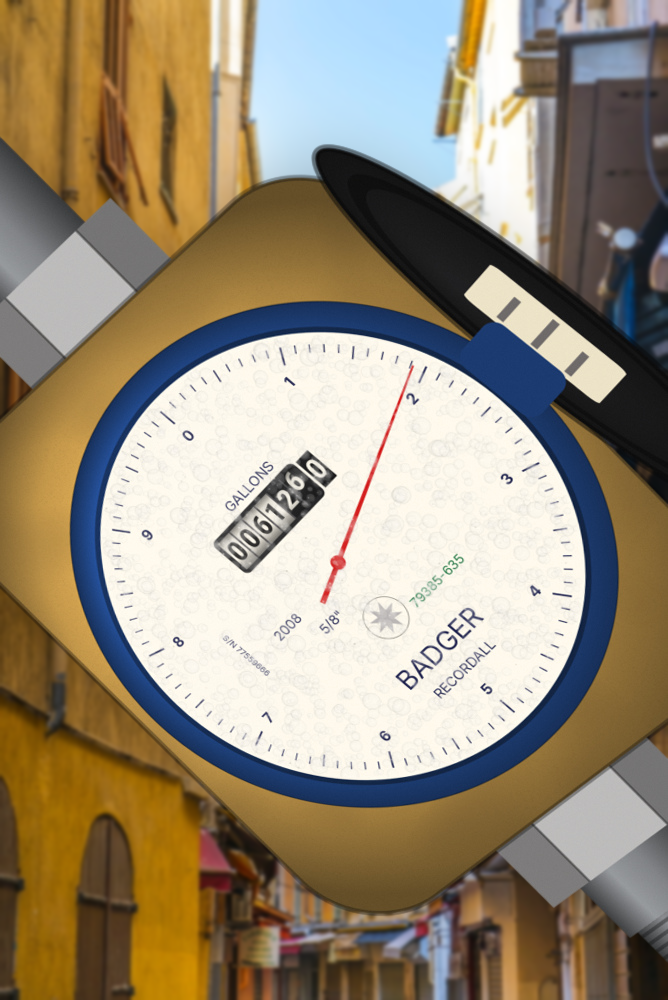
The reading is 61261.9 gal
